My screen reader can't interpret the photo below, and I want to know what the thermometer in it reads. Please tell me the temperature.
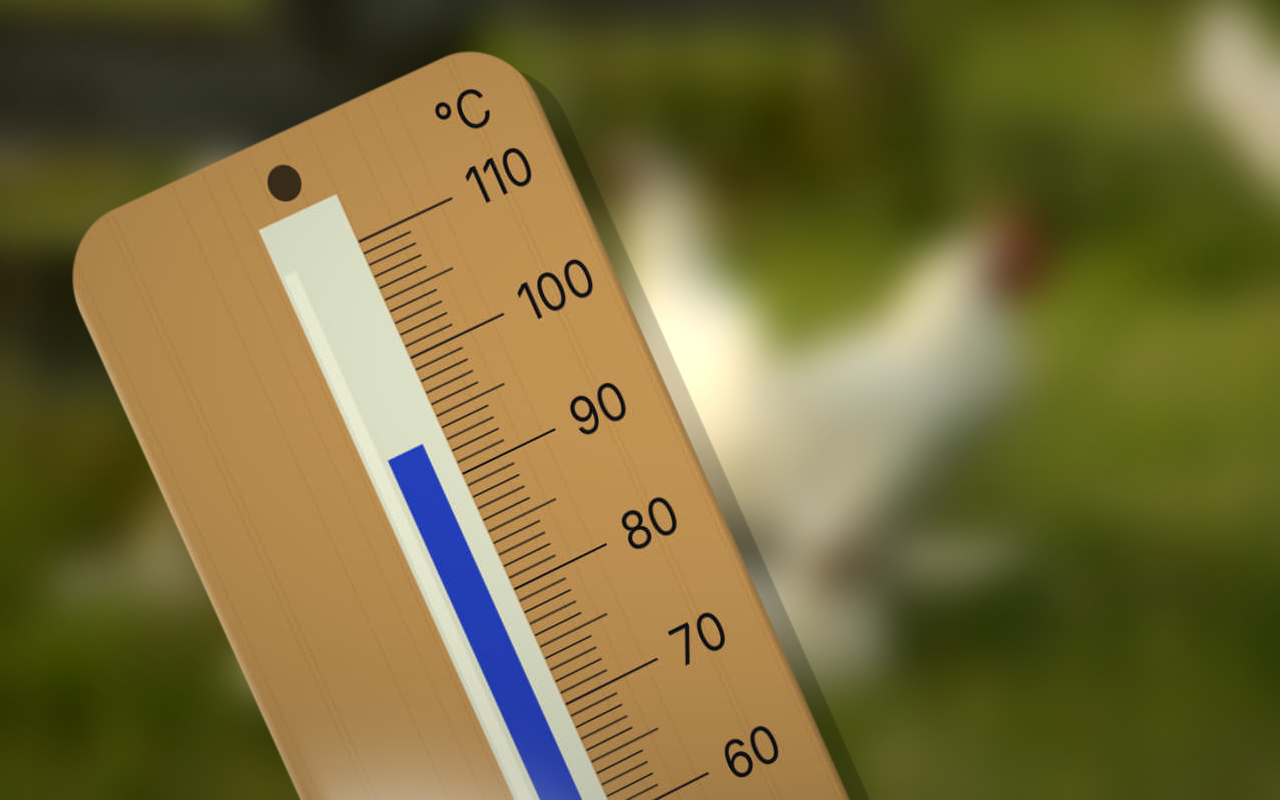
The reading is 93.5 °C
